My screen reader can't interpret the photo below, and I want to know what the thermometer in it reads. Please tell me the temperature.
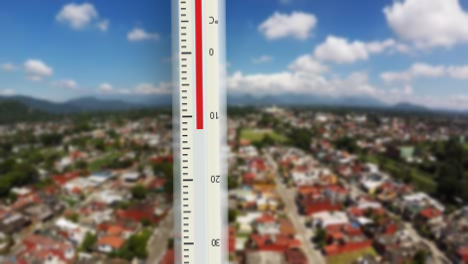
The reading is 12 °C
